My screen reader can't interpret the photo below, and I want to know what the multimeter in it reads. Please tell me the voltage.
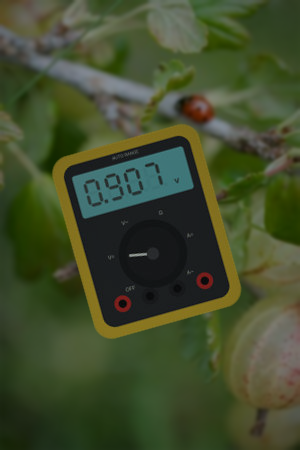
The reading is 0.907 V
